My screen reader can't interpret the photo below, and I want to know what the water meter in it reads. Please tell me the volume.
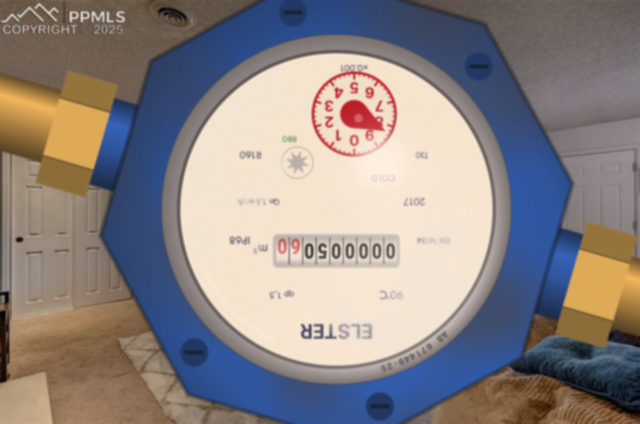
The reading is 50.598 m³
